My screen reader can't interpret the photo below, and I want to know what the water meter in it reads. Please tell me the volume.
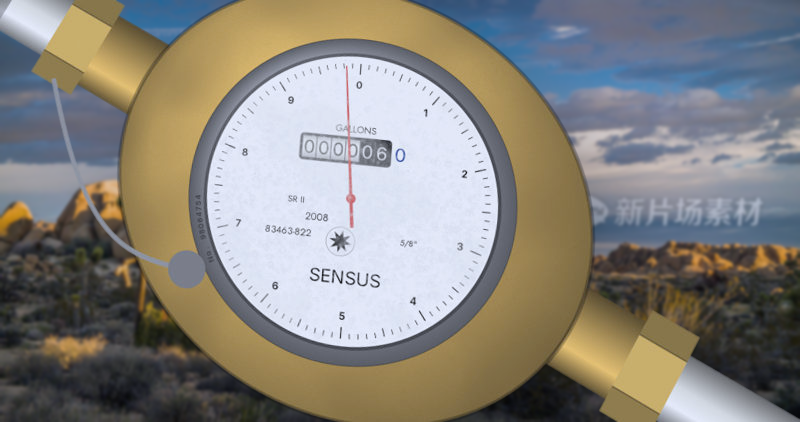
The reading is 59.8 gal
